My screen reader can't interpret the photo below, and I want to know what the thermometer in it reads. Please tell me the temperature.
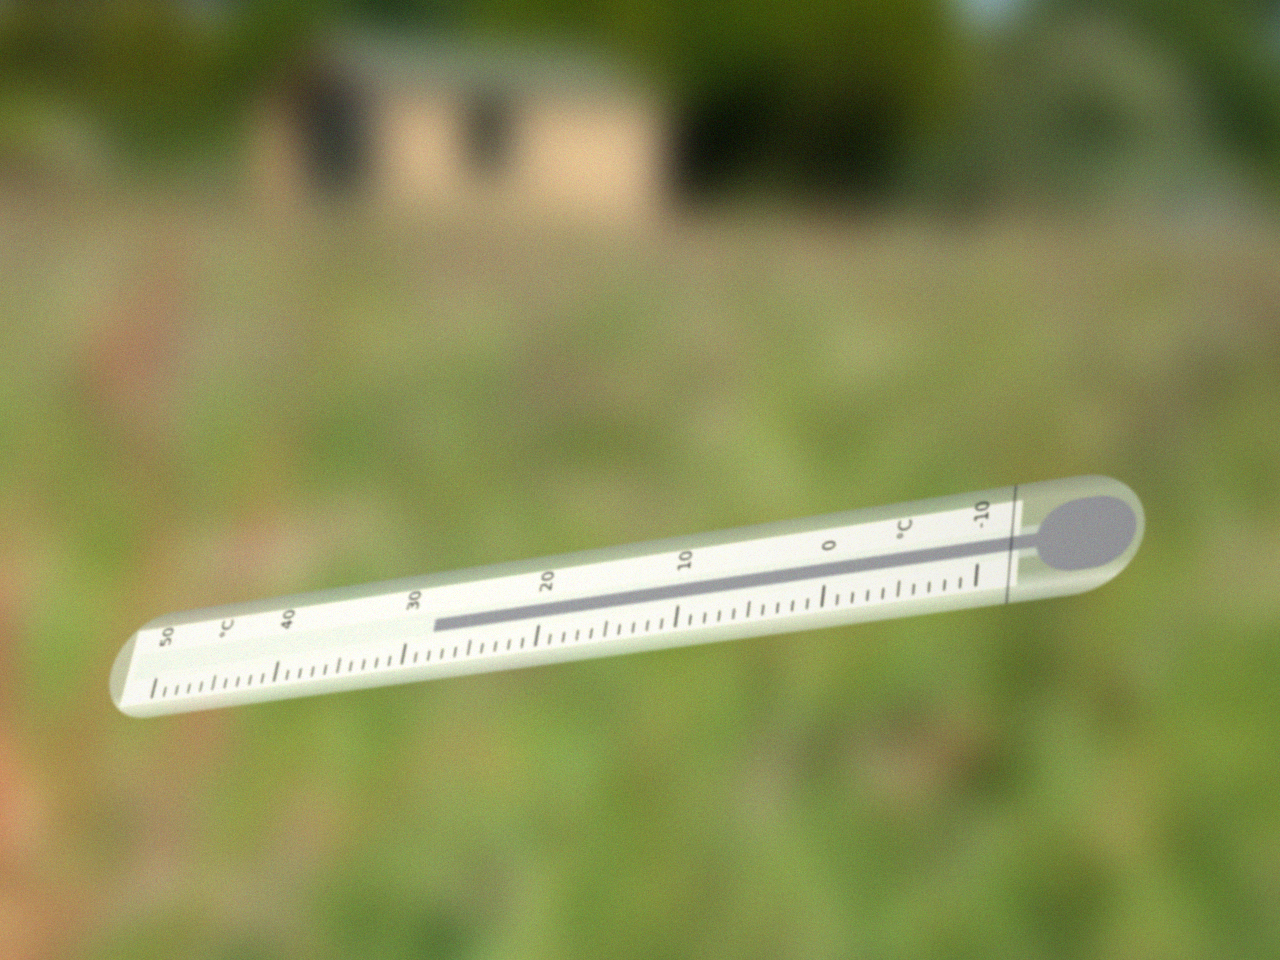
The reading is 28 °C
